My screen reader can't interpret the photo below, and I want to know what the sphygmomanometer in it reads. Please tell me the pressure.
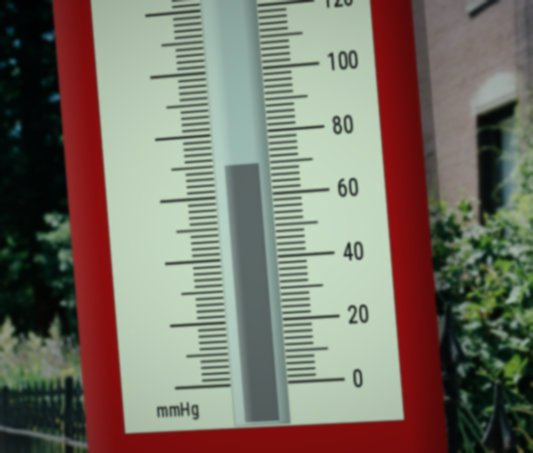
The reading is 70 mmHg
